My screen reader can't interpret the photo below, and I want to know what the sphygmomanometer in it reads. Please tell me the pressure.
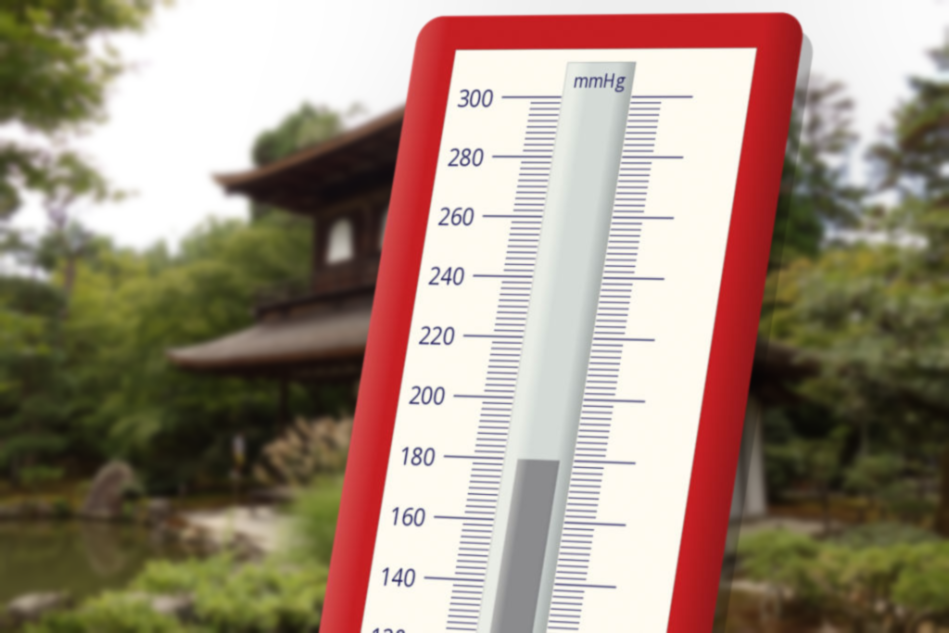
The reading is 180 mmHg
